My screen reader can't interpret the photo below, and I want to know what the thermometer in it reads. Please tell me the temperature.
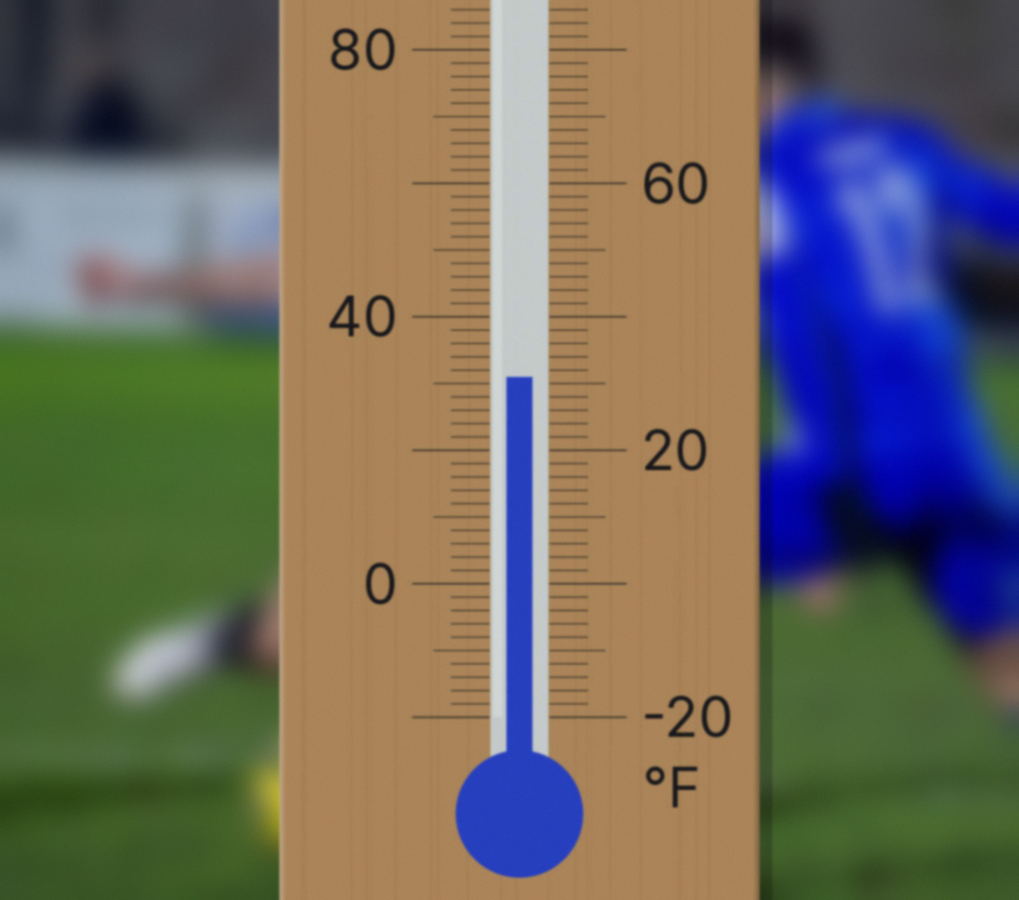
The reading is 31 °F
